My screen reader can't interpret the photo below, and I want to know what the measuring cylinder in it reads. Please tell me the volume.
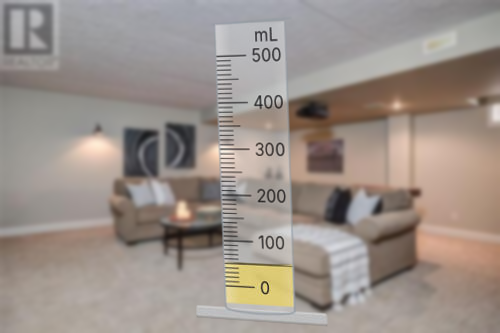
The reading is 50 mL
